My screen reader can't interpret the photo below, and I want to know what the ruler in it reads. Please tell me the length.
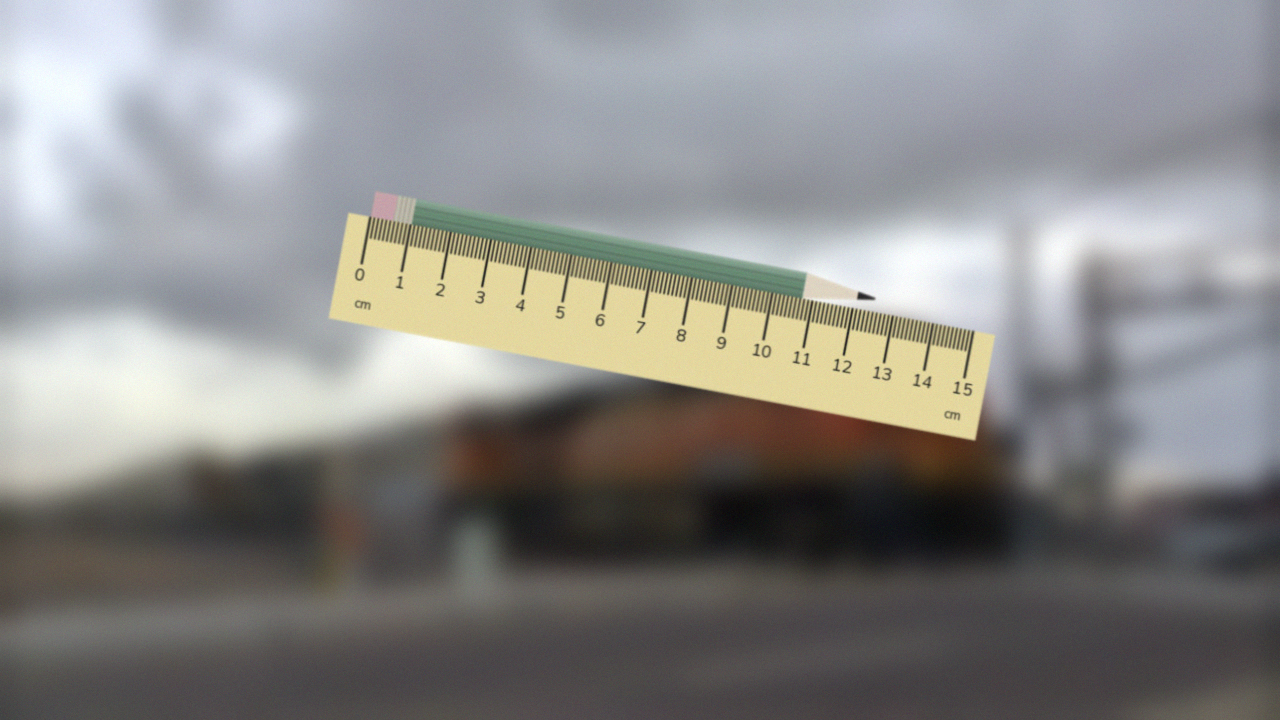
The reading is 12.5 cm
